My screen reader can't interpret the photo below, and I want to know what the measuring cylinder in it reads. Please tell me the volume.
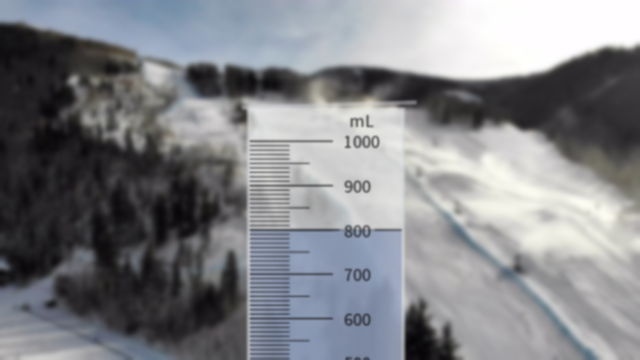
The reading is 800 mL
